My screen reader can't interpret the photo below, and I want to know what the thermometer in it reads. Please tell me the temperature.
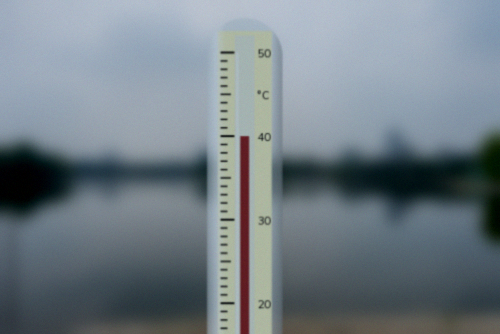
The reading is 40 °C
